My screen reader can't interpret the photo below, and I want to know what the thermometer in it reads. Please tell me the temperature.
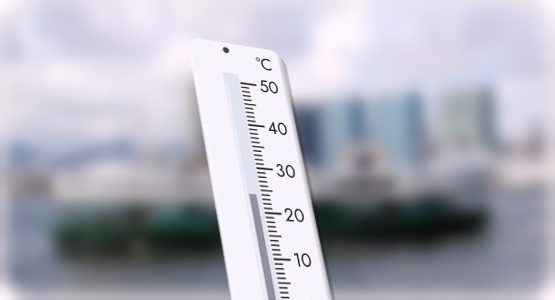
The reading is 24 °C
